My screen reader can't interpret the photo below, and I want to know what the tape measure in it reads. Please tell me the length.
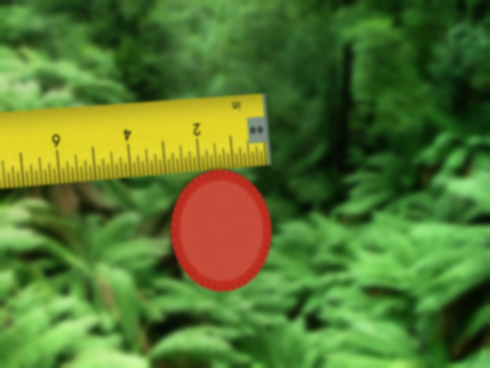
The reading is 3 in
